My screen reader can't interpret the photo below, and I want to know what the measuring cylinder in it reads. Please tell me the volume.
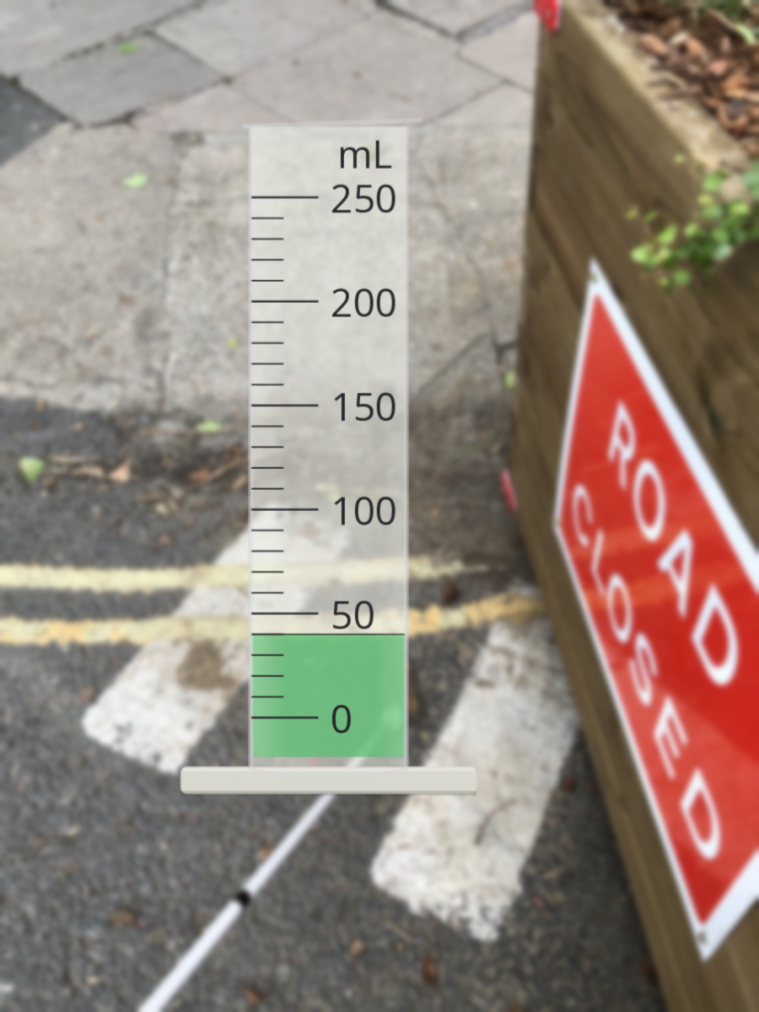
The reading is 40 mL
